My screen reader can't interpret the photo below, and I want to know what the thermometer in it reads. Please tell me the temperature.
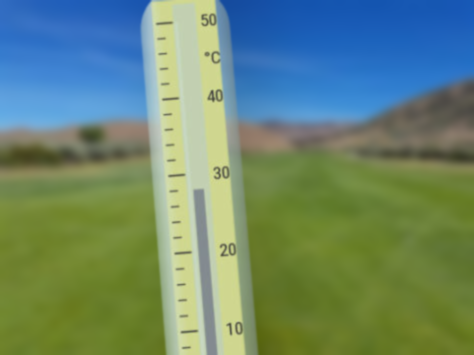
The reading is 28 °C
